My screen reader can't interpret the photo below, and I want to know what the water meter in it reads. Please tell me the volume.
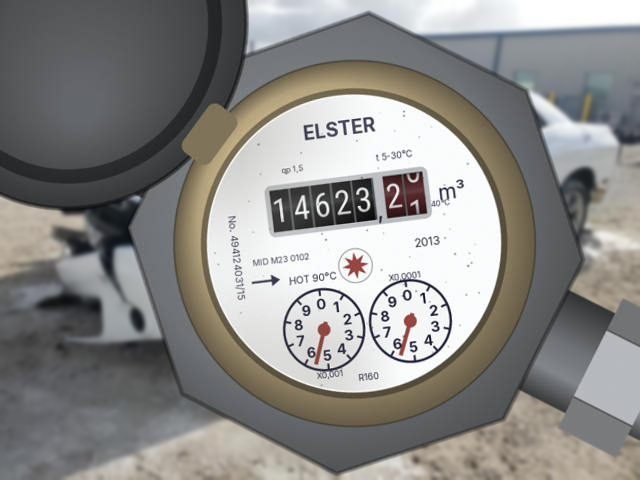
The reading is 14623.2055 m³
